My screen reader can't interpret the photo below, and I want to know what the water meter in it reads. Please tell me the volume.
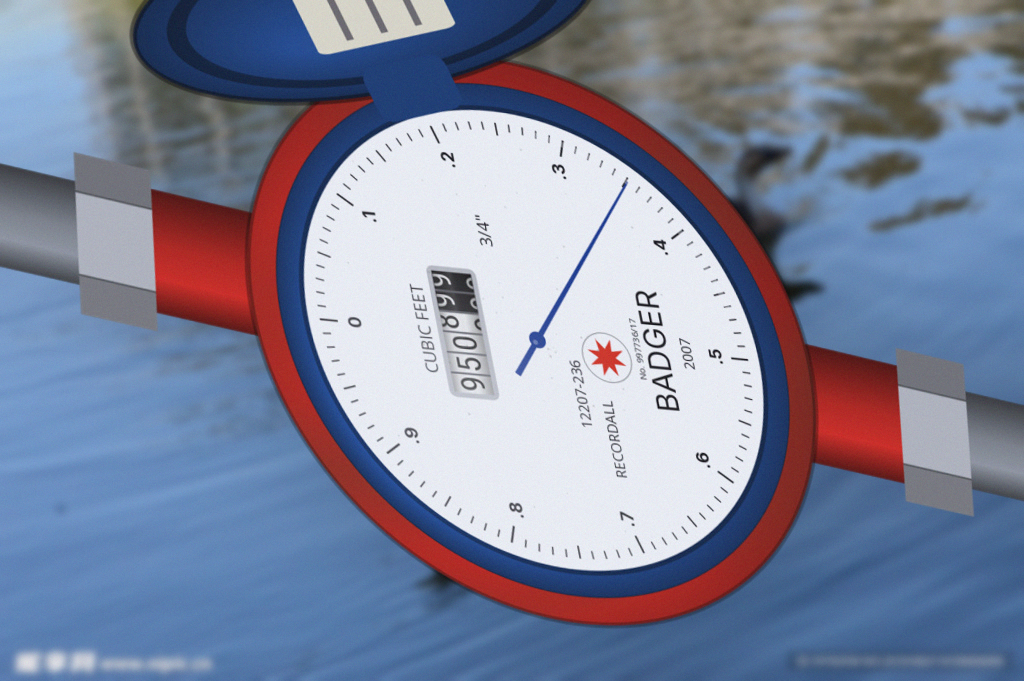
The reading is 950899.35 ft³
